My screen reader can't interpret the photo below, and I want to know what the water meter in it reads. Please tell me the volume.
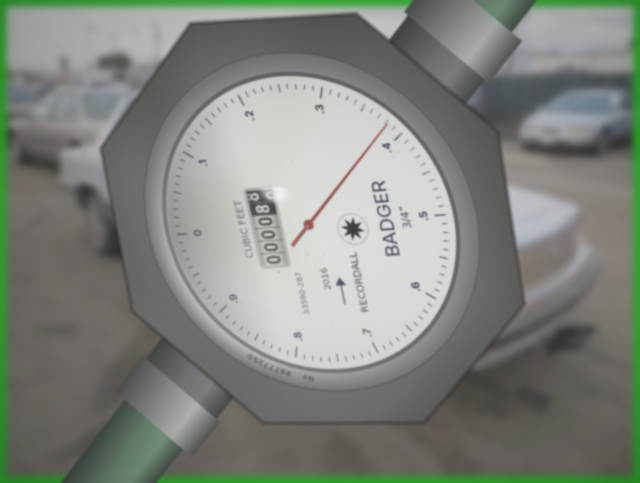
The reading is 88.38 ft³
